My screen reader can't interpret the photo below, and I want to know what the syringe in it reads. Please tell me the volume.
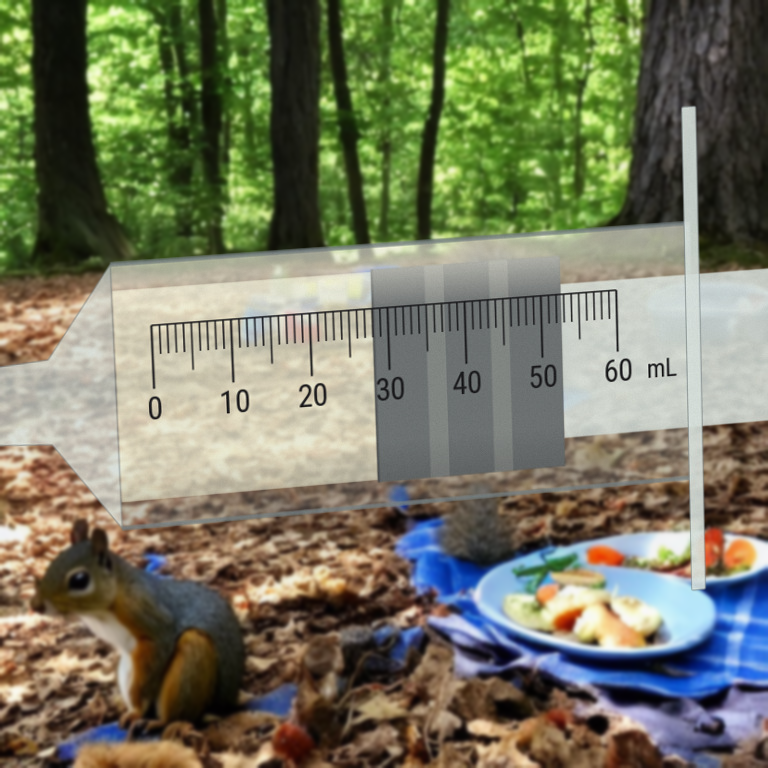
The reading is 28 mL
